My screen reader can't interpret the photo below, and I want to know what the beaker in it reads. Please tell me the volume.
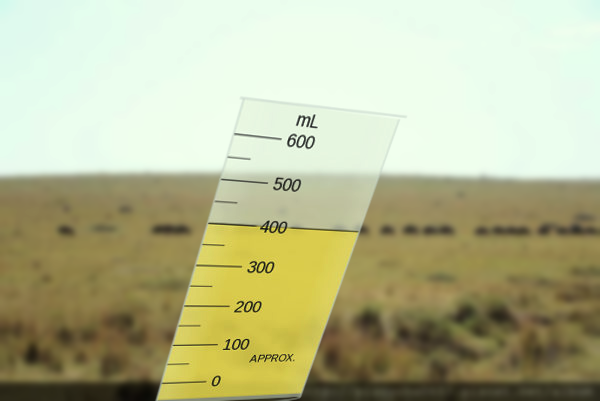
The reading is 400 mL
